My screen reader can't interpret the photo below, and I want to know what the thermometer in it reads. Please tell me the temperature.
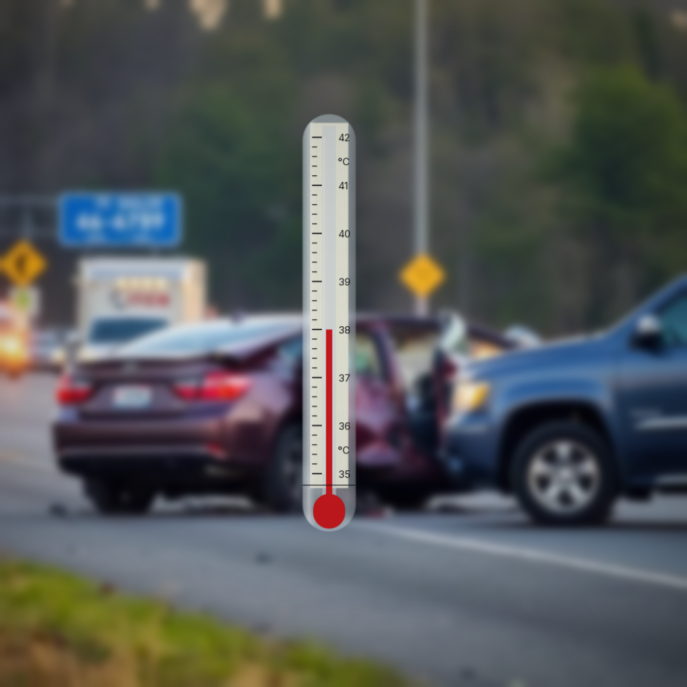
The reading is 38 °C
